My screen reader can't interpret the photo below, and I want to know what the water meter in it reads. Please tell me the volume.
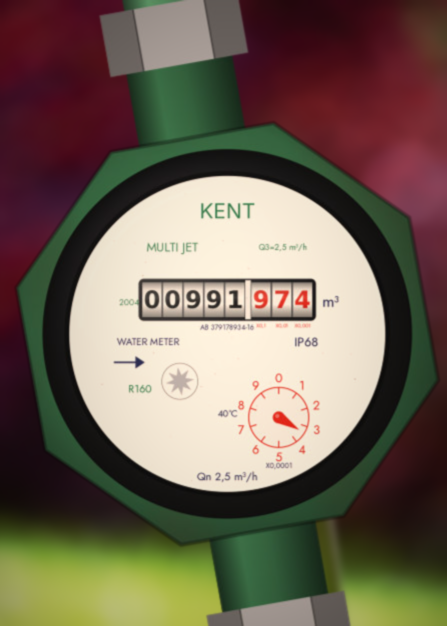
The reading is 991.9743 m³
